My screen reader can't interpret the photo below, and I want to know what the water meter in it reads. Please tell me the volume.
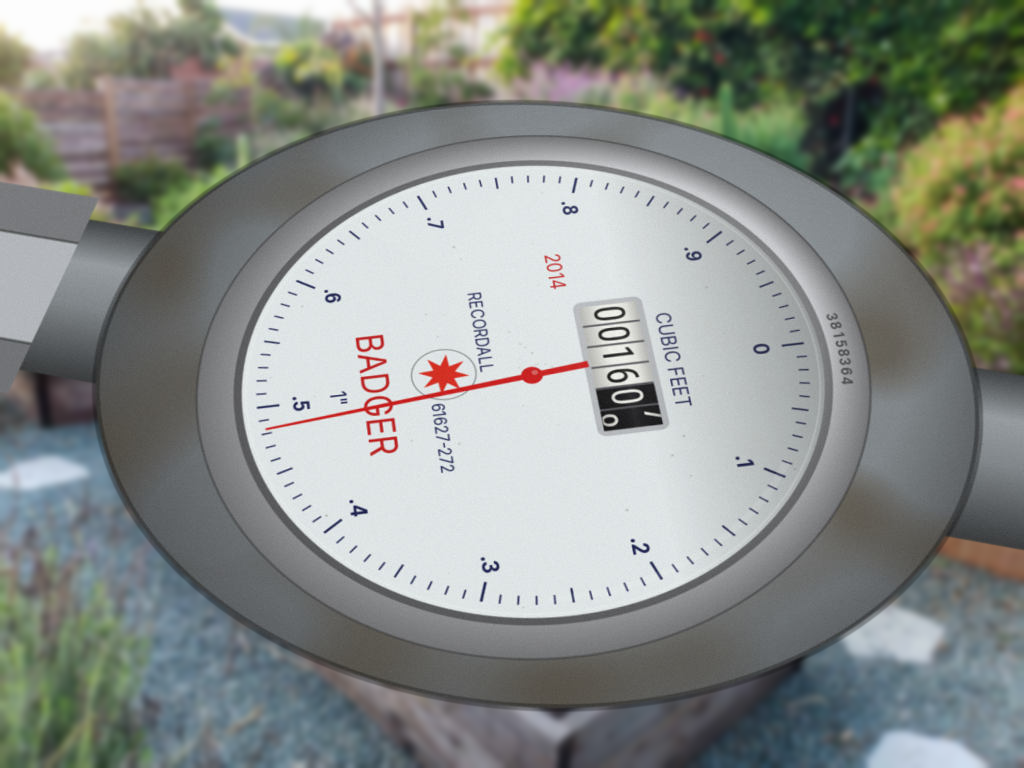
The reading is 1607.48 ft³
